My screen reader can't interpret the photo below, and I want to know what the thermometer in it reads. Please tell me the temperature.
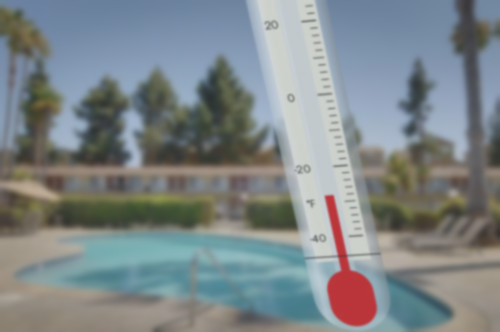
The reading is -28 °F
